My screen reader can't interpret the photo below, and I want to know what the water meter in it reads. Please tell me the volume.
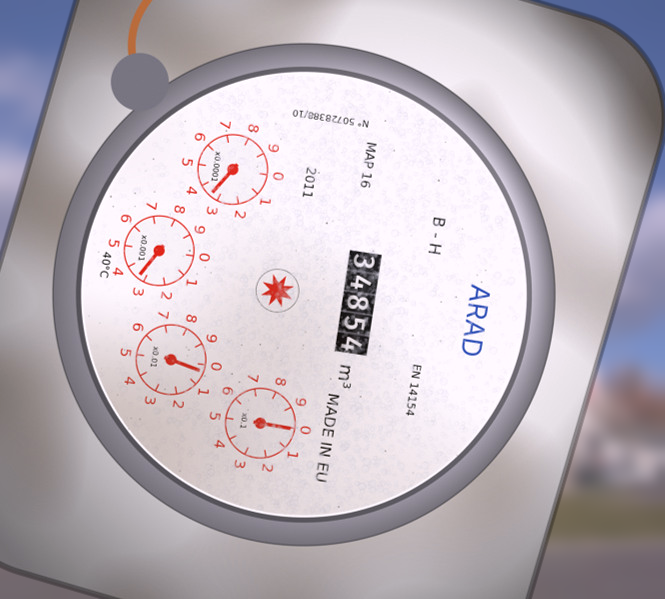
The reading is 34854.0033 m³
